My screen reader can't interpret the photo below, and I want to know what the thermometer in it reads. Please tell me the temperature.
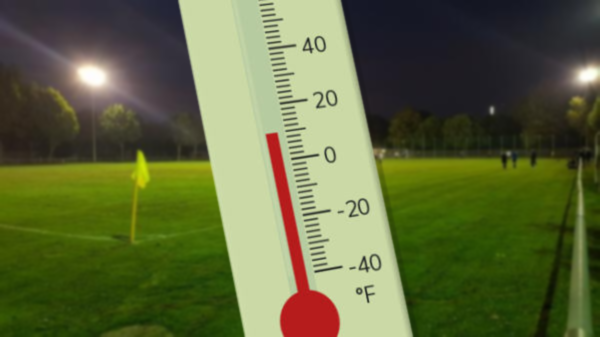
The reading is 10 °F
